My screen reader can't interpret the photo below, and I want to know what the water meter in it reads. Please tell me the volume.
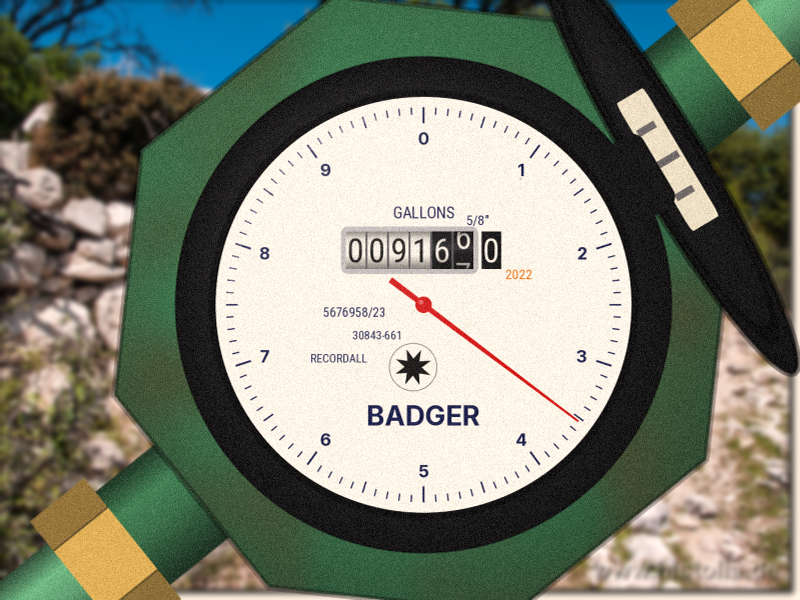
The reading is 91663.5 gal
